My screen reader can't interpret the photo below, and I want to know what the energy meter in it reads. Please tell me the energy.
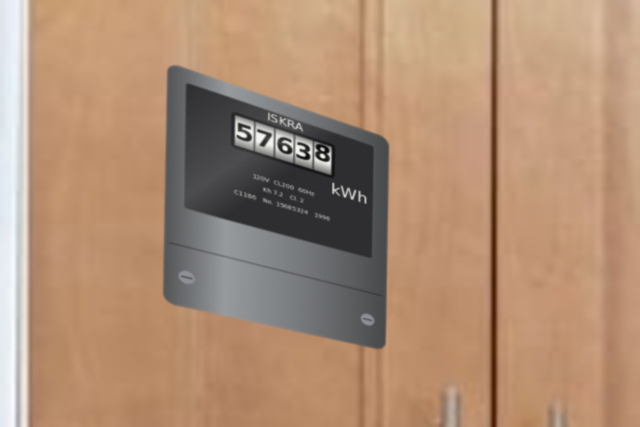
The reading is 57638 kWh
